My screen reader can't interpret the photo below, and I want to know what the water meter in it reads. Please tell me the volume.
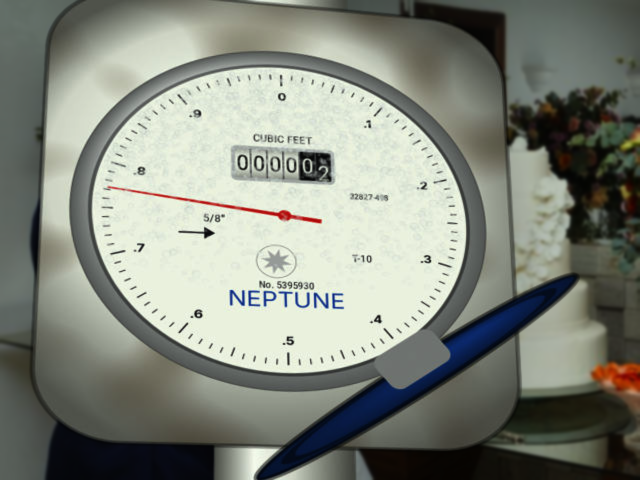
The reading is 1.77 ft³
